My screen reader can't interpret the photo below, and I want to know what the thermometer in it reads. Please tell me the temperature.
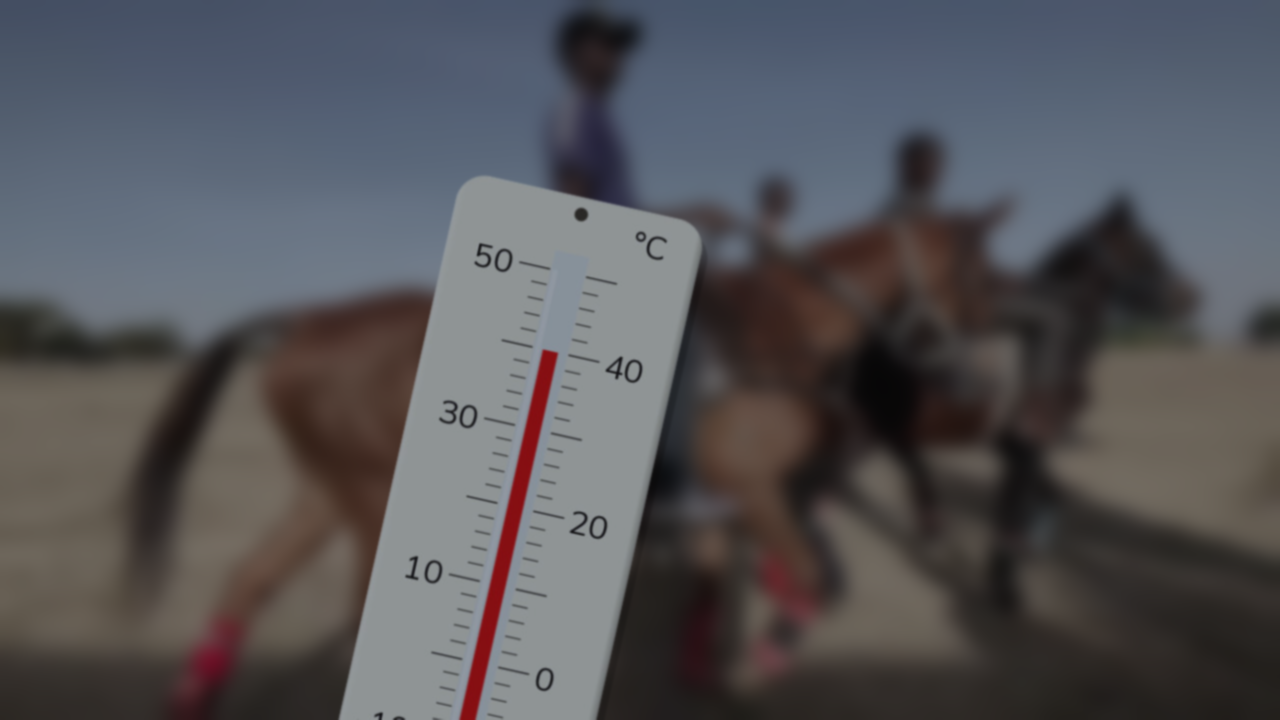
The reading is 40 °C
